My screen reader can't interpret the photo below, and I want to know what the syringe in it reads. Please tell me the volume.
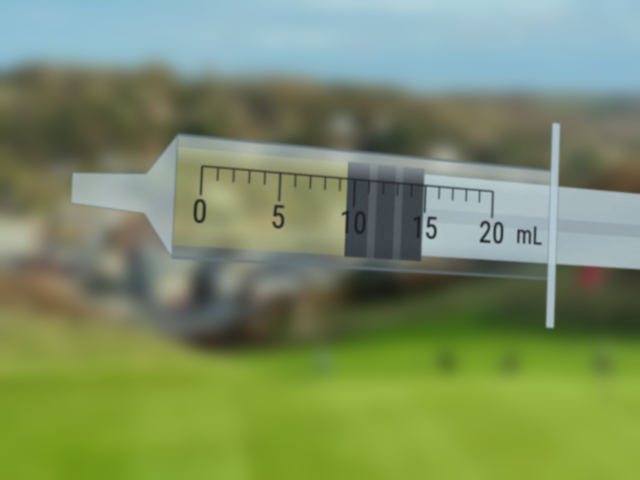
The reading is 9.5 mL
